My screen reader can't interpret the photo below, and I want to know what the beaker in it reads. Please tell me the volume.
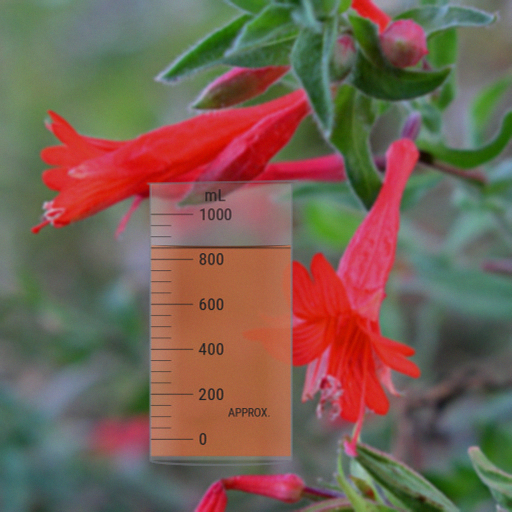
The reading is 850 mL
